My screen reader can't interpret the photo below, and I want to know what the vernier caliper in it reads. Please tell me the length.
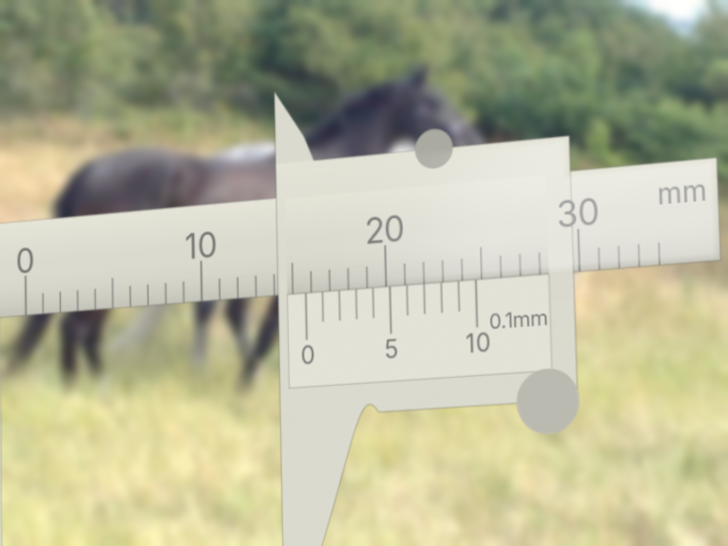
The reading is 15.7 mm
